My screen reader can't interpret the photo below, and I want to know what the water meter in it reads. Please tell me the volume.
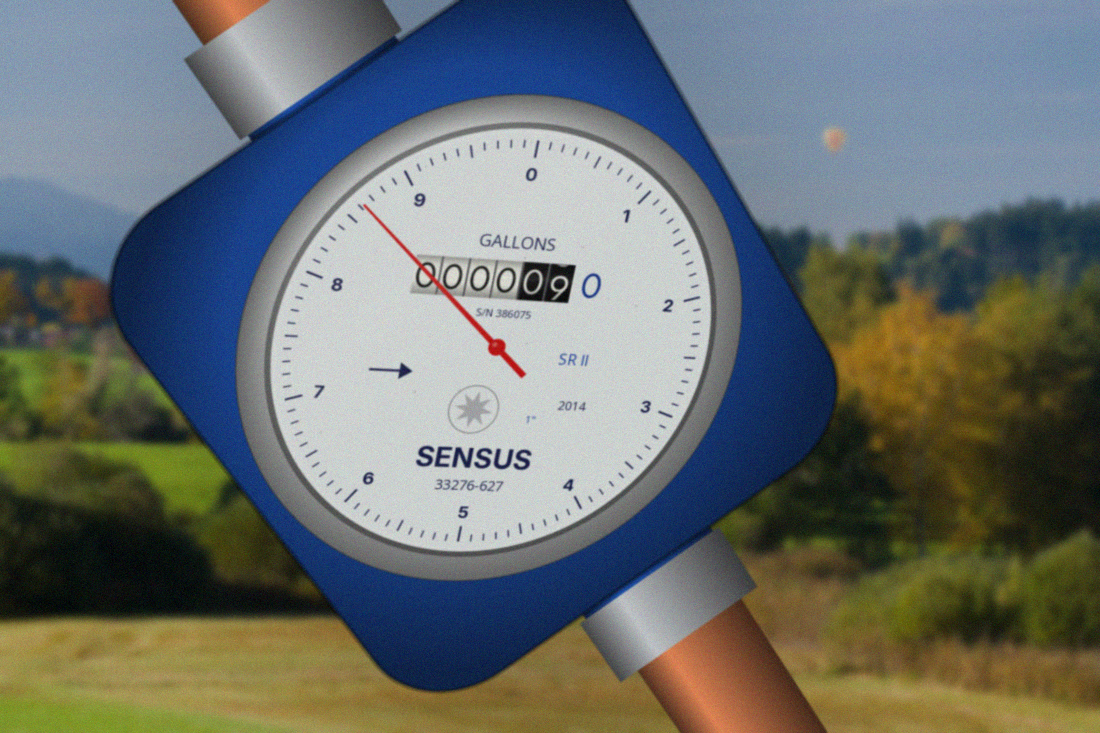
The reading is 88.6 gal
